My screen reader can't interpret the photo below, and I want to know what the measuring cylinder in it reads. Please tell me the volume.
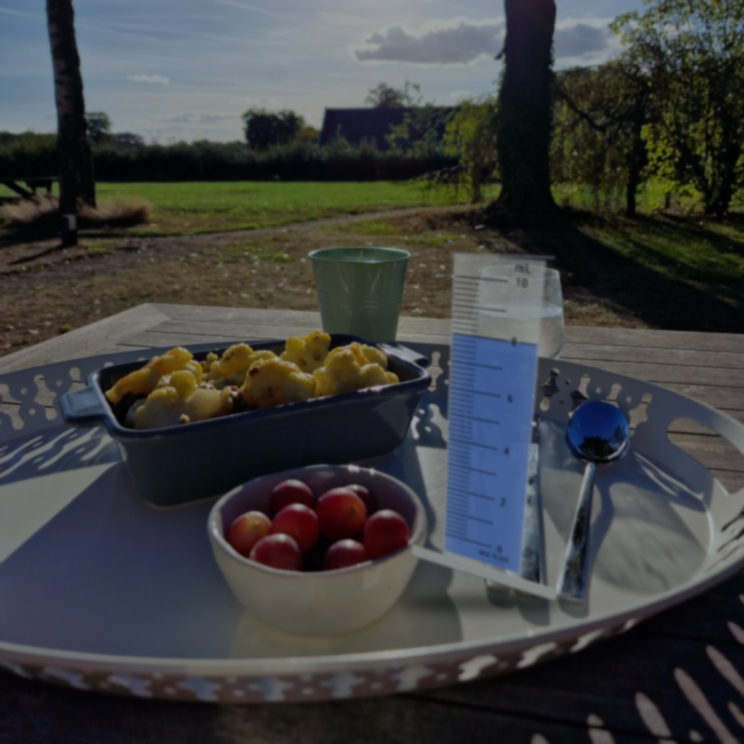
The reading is 8 mL
